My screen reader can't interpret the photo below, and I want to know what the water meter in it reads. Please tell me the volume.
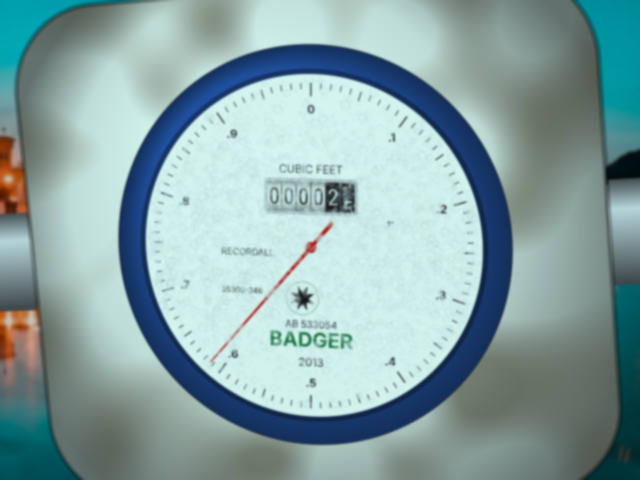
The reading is 24.61 ft³
